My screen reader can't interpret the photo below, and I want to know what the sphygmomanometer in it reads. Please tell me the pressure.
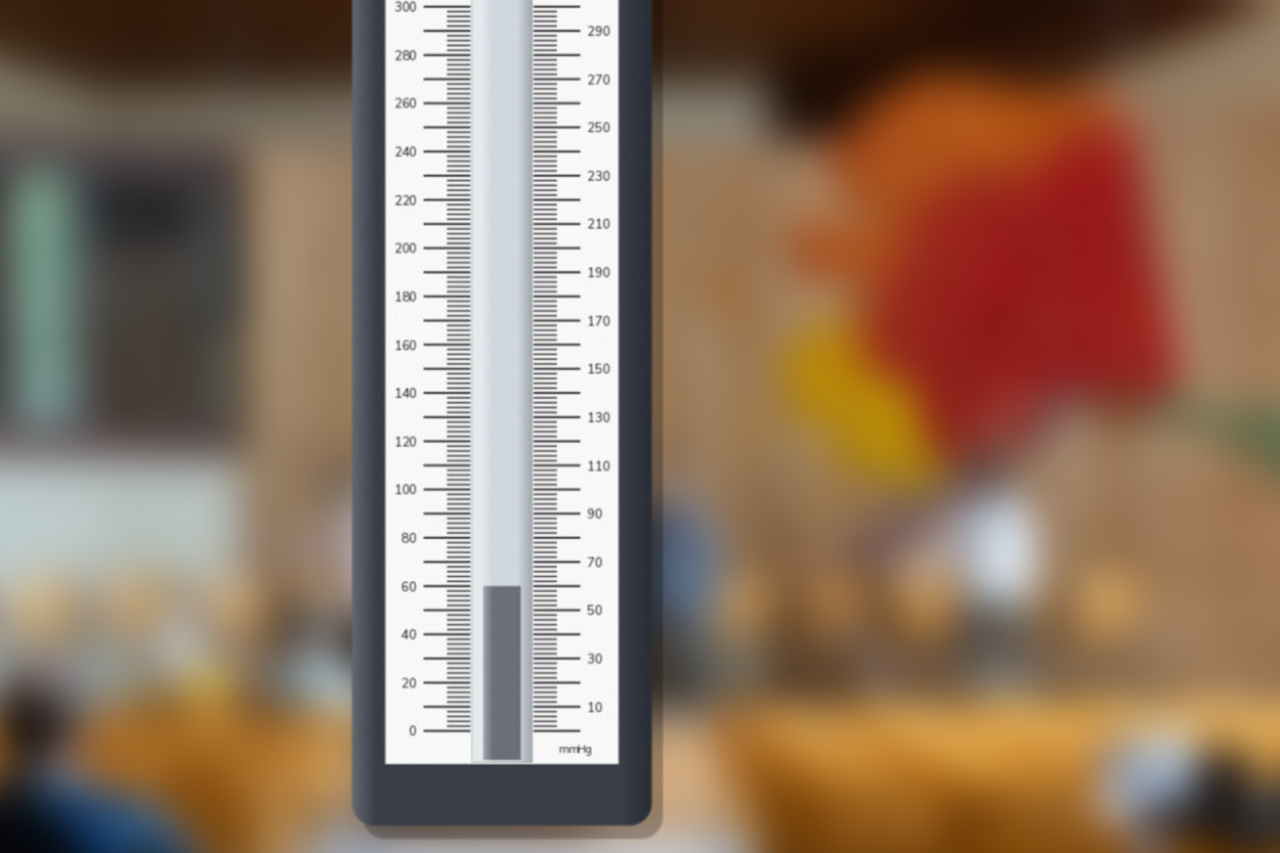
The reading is 60 mmHg
